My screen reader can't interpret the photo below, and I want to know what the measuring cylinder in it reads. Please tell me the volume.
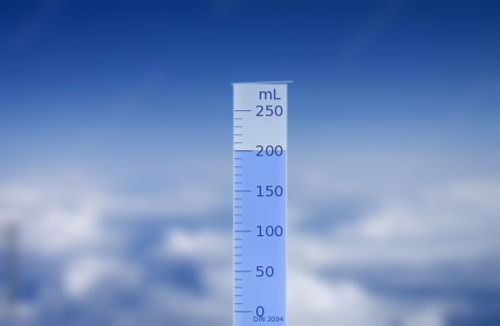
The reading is 200 mL
